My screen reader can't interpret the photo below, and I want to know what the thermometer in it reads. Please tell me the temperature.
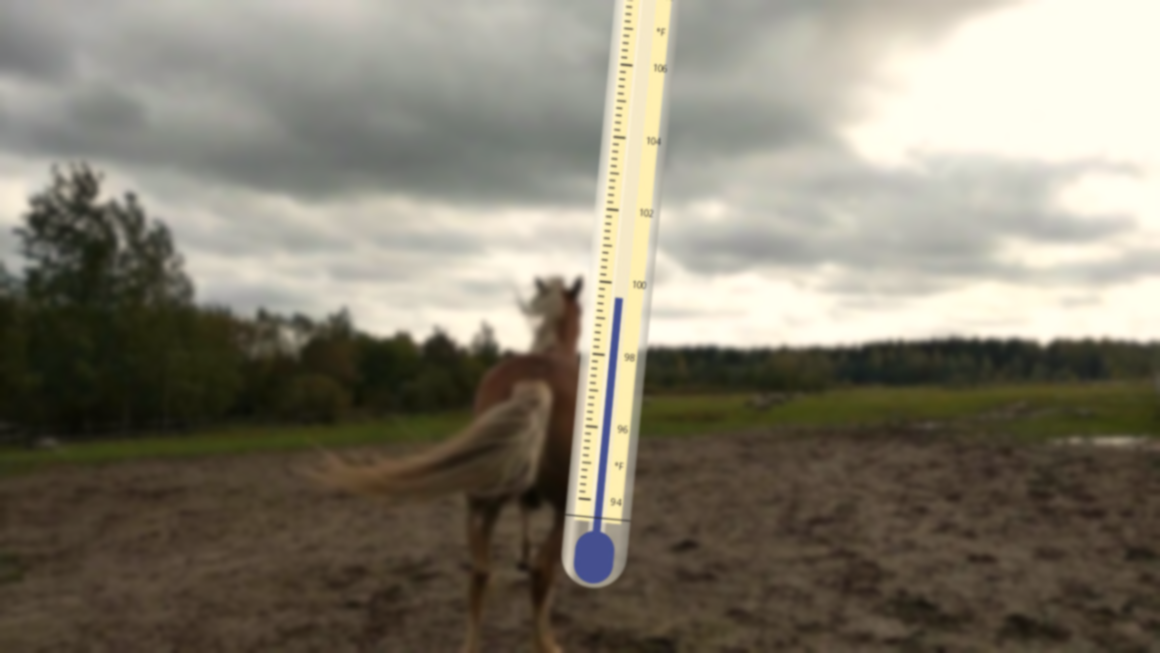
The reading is 99.6 °F
